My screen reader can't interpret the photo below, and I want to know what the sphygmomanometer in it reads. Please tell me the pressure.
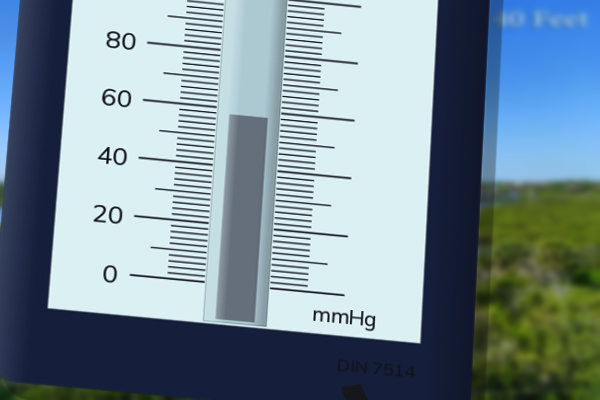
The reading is 58 mmHg
